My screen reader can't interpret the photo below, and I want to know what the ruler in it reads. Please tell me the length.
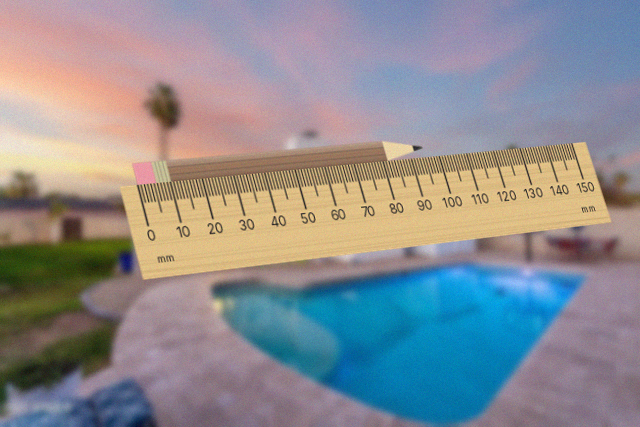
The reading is 95 mm
